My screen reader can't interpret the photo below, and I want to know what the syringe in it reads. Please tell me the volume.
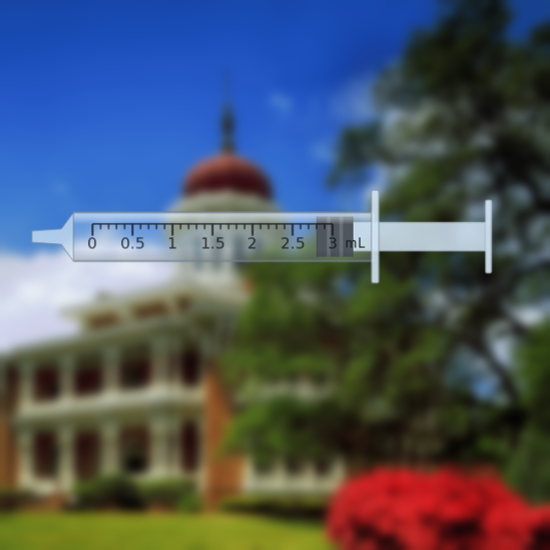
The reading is 2.8 mL
